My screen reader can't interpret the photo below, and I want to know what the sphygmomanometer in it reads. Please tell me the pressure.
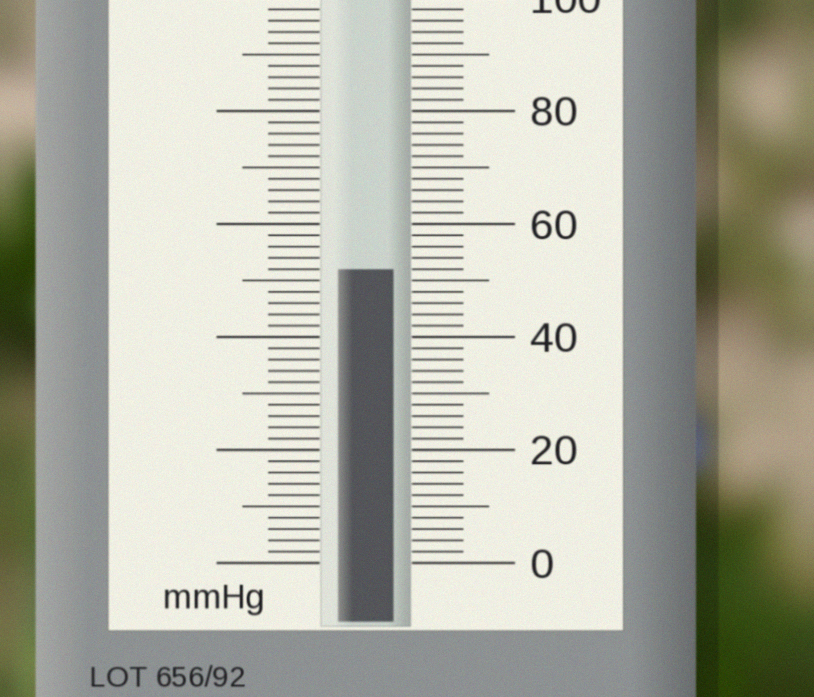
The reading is 52 mmHg
